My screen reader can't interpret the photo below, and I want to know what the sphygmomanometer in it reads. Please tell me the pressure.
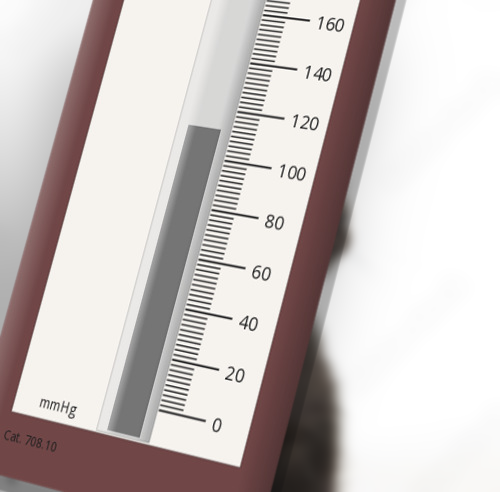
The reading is 112 mmHg
